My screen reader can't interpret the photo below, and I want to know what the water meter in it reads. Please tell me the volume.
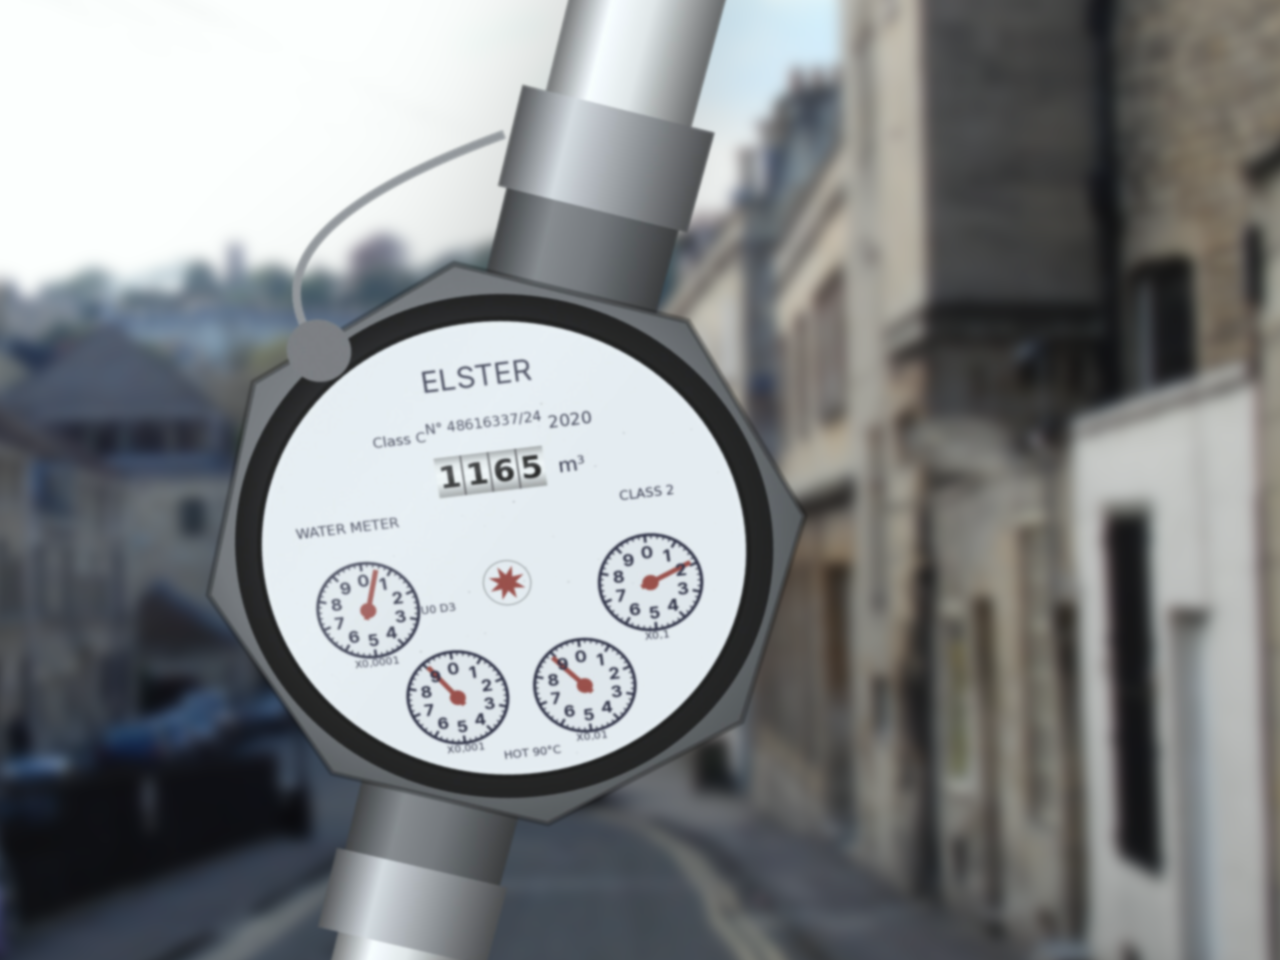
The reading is 1165.1890 m³
